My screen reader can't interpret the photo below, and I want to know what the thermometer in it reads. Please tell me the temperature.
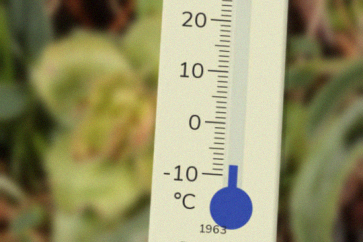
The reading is -8 °C
